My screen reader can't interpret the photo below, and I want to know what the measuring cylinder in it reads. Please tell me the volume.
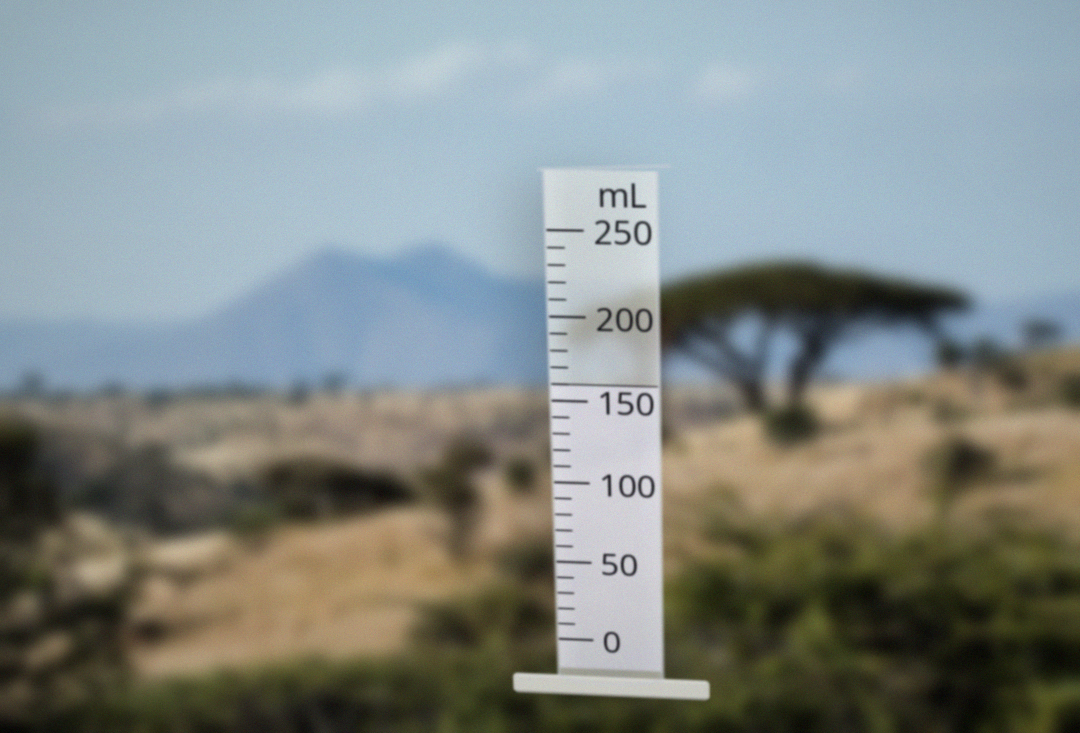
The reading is 160 mL
